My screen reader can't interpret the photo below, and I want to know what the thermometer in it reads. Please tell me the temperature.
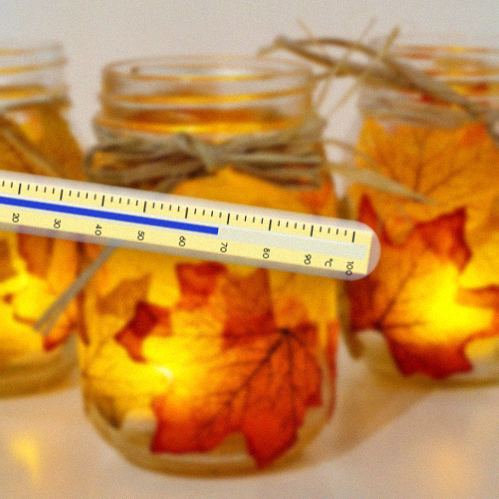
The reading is 68 °C
